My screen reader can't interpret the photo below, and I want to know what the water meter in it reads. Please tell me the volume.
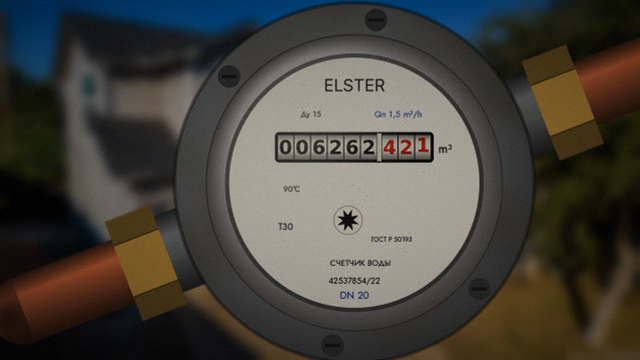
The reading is 6262.421 m³
